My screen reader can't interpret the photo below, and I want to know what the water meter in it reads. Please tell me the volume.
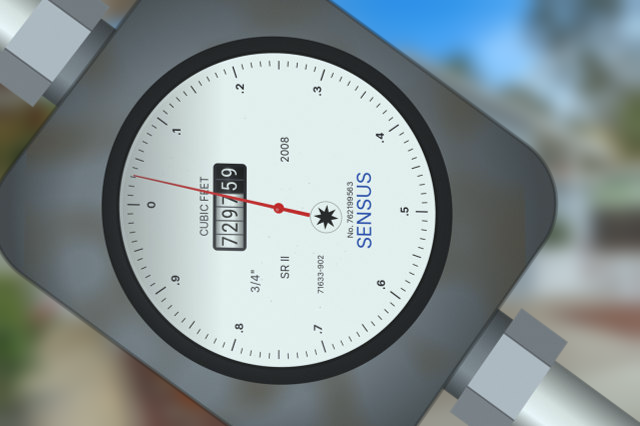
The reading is 729759.03 ft³
